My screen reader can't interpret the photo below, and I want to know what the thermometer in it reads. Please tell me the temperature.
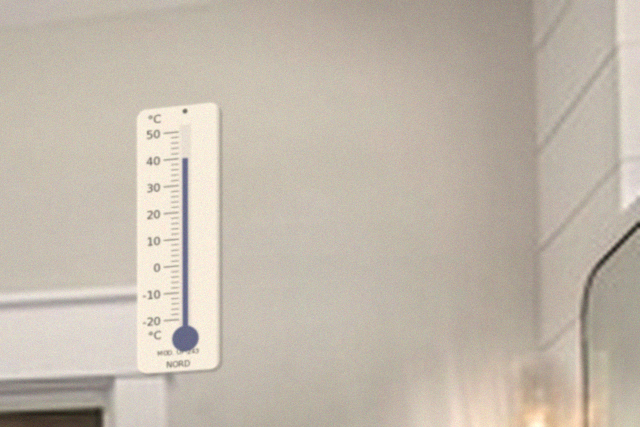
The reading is 40 °C
